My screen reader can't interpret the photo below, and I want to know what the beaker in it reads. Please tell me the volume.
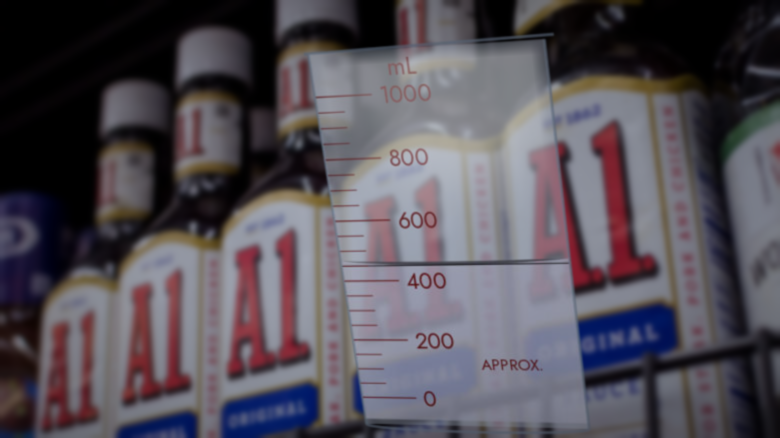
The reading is 450 mL
